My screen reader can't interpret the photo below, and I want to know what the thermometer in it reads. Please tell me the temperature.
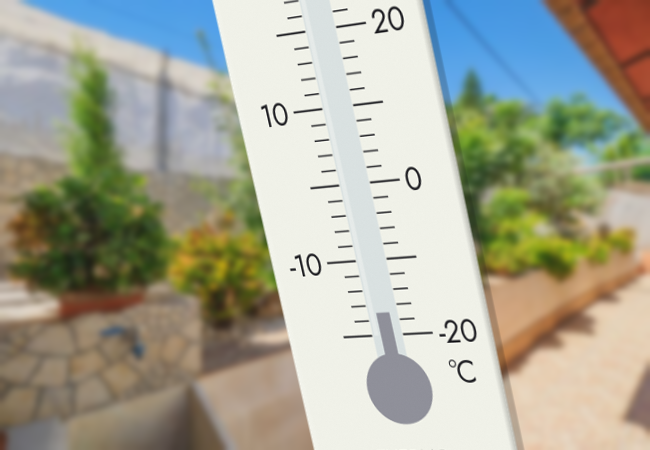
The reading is -17 °C
